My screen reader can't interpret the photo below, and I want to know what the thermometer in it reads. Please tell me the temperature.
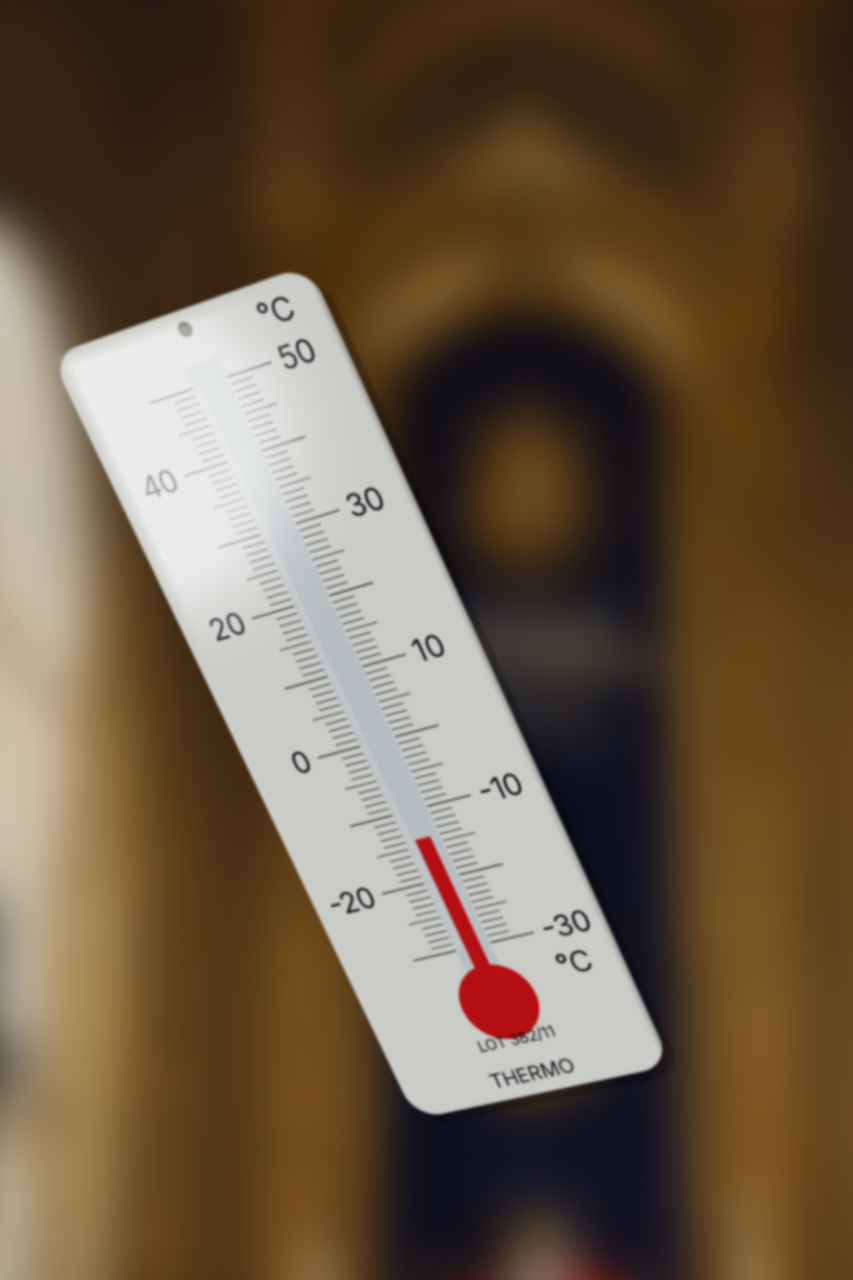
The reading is -14 °C
